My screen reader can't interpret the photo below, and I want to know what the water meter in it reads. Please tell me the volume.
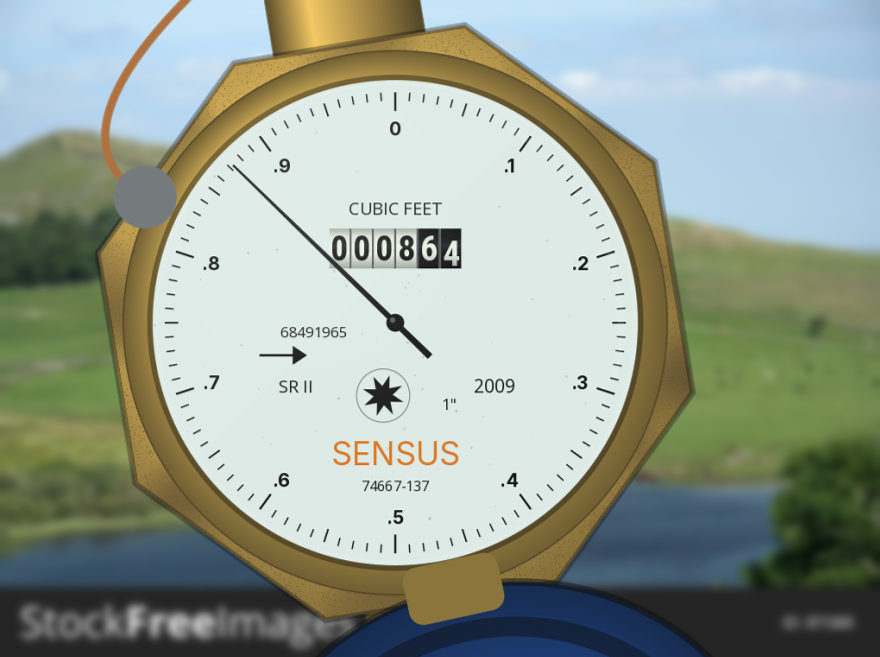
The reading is 863.87 ft³
